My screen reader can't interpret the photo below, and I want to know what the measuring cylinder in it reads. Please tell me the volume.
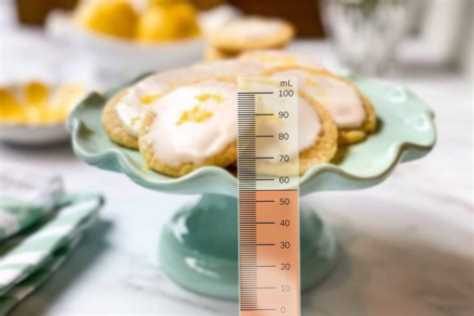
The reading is 55 mL
